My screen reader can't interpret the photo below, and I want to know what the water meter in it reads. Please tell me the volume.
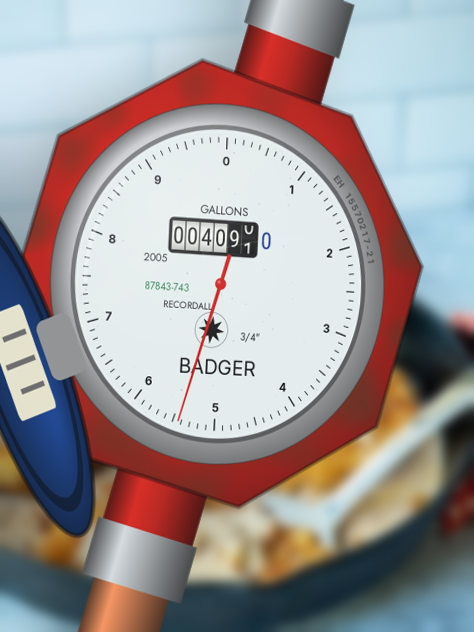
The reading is 40905.4 gal
